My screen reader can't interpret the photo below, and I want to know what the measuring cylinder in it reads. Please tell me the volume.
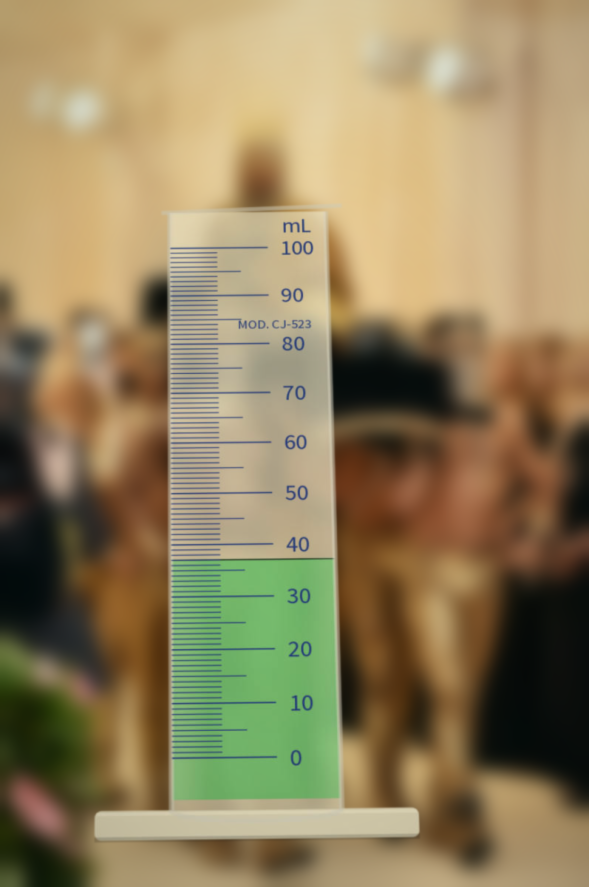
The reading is 37 mL
